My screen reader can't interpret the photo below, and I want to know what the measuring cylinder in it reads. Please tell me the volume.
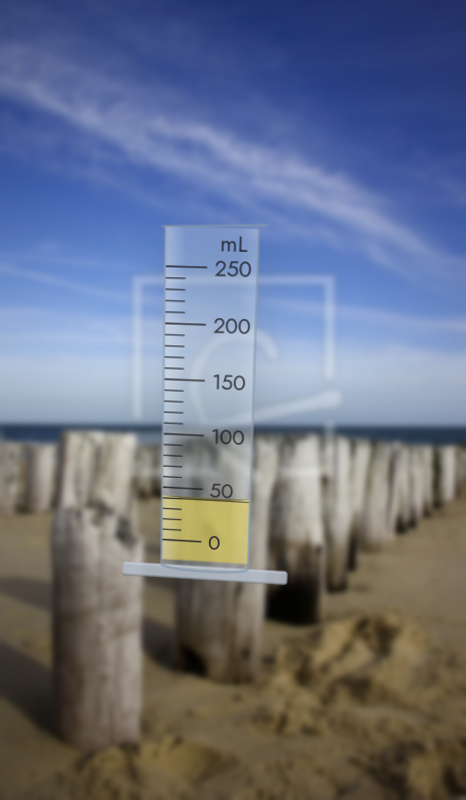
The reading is 40 mL
